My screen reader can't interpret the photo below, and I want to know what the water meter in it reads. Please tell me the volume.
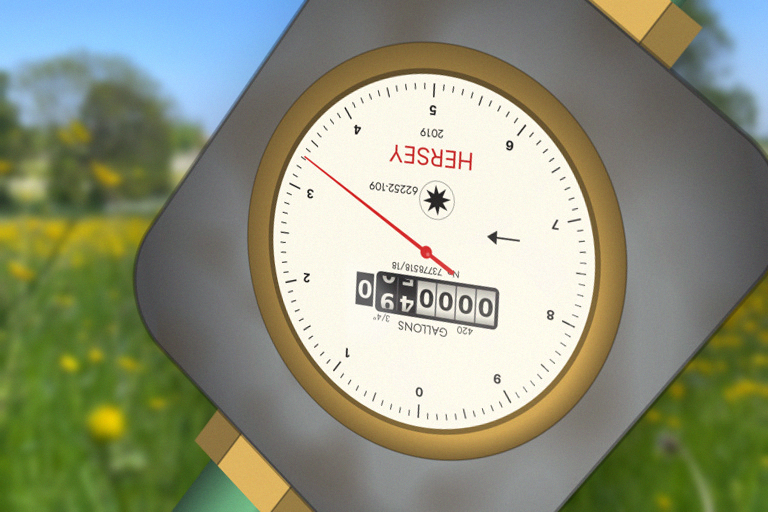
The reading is 493.3 gal
